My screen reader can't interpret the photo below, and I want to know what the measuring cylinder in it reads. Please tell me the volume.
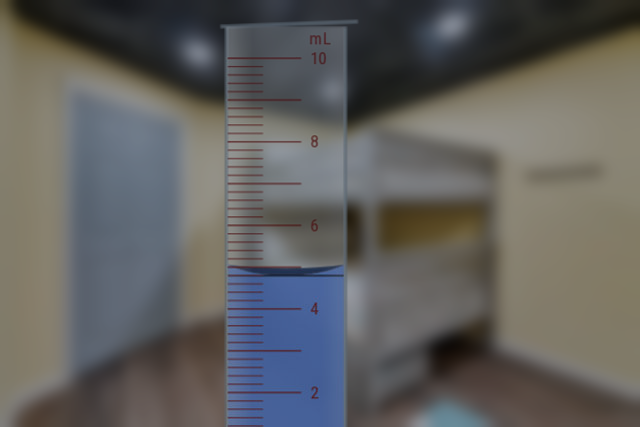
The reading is 4.8 mL
